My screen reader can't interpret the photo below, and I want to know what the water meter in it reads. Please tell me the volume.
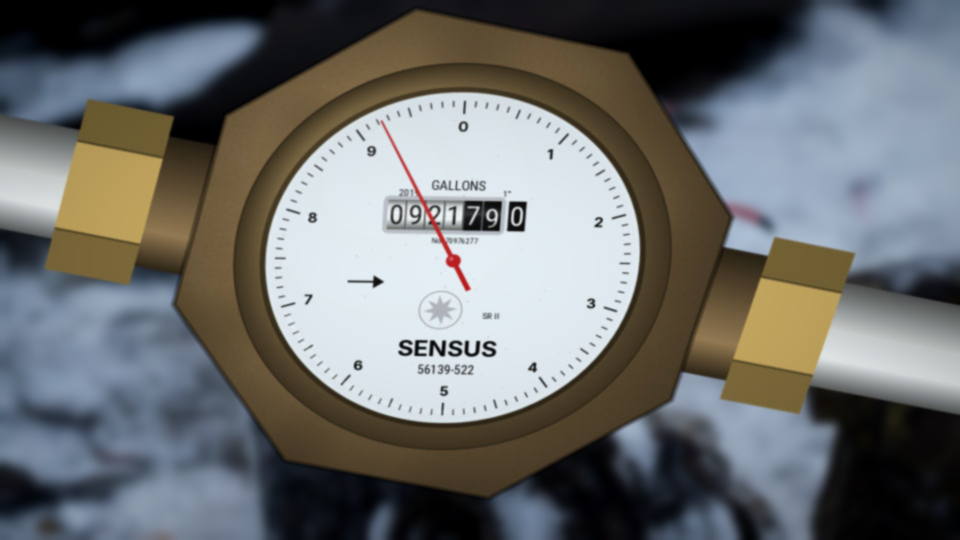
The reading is 921789.2 gal
